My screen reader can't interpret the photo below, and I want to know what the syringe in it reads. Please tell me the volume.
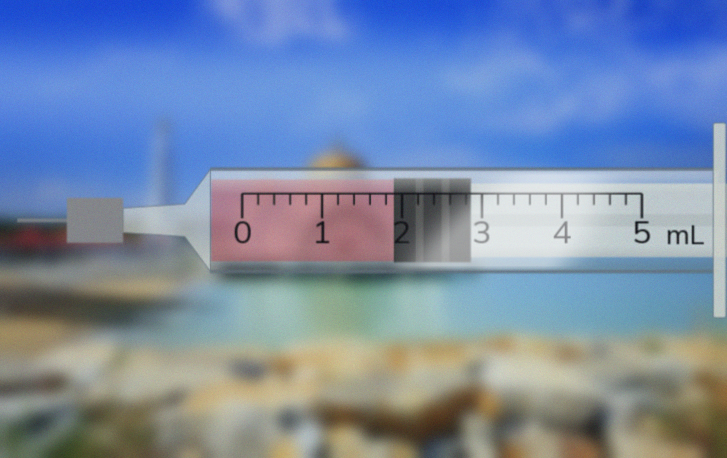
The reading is 1.9 mL
